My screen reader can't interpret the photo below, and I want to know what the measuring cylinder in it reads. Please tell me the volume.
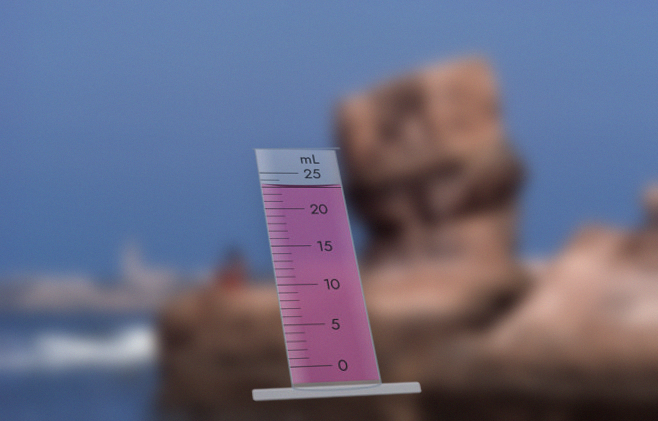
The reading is 23 mL
